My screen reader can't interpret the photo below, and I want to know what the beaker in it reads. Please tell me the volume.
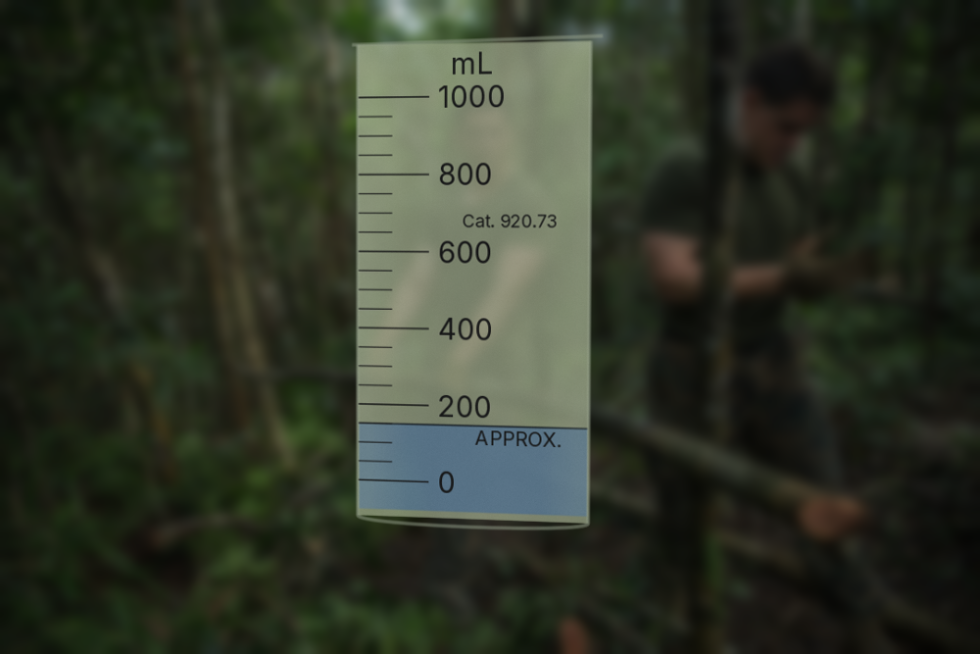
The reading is 150 mL
